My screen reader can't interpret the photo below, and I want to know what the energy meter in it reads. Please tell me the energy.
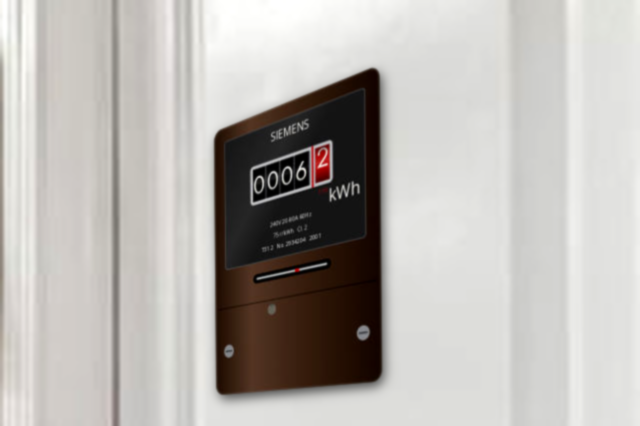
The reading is 6.2 kWh
